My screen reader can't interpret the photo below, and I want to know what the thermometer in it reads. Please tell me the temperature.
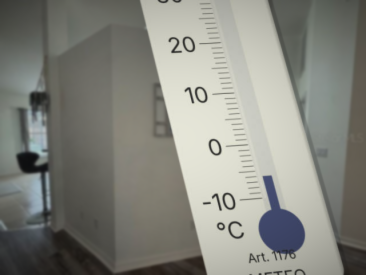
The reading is -6 °C
